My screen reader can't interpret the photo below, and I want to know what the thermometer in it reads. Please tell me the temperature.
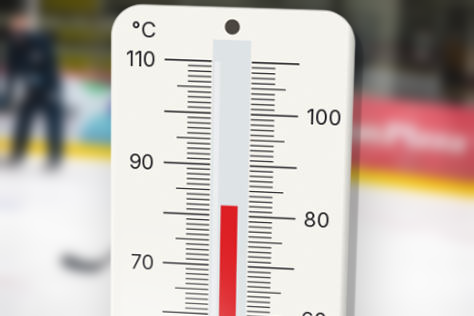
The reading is 82 °C
